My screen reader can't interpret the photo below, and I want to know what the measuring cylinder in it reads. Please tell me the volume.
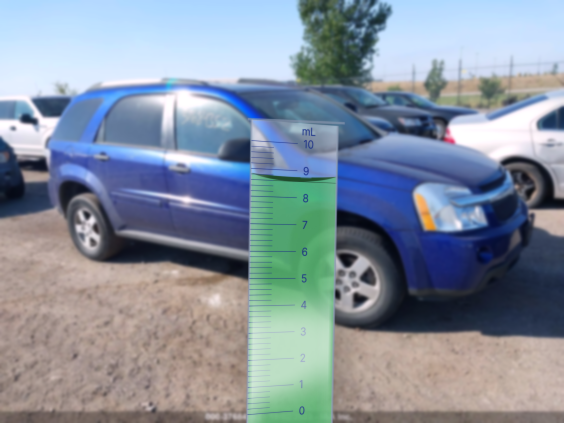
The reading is 8.6 mL
